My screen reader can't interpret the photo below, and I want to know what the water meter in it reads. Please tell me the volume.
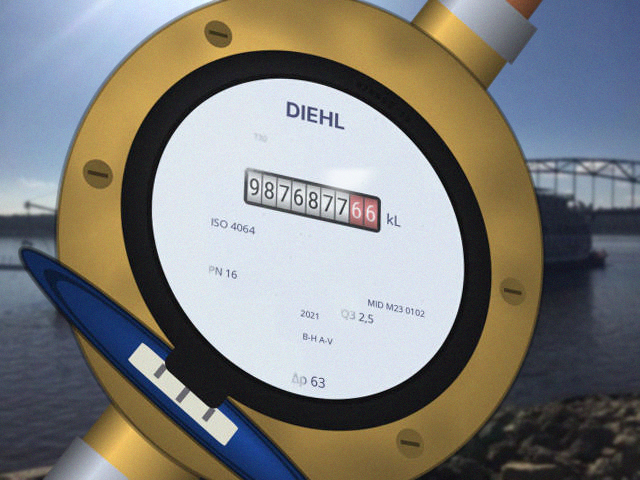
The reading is 9876877.66 kL
